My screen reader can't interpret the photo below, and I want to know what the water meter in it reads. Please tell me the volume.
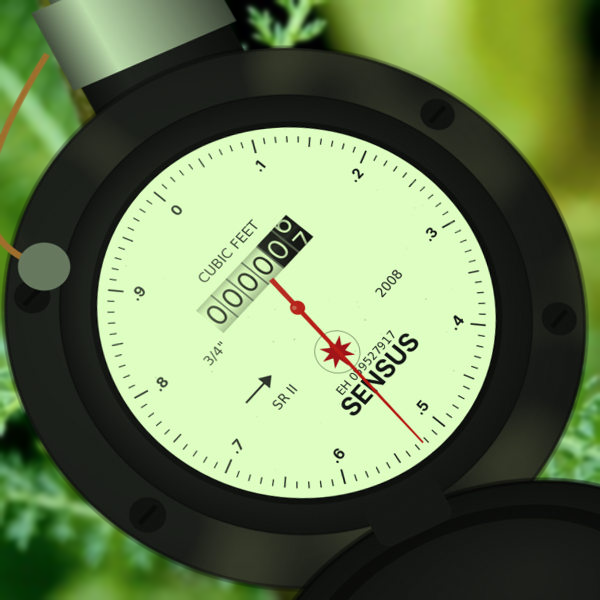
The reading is 6.52 ft³
